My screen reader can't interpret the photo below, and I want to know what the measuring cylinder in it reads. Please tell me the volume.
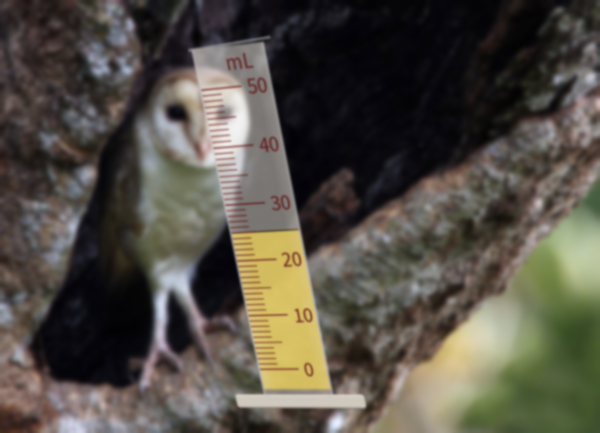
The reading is 25 mL
